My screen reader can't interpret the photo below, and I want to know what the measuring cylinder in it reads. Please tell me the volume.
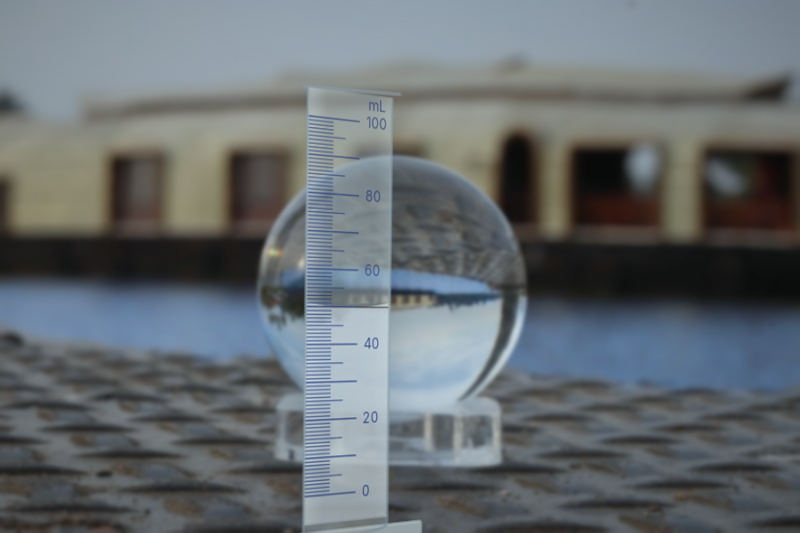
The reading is 50 mL
